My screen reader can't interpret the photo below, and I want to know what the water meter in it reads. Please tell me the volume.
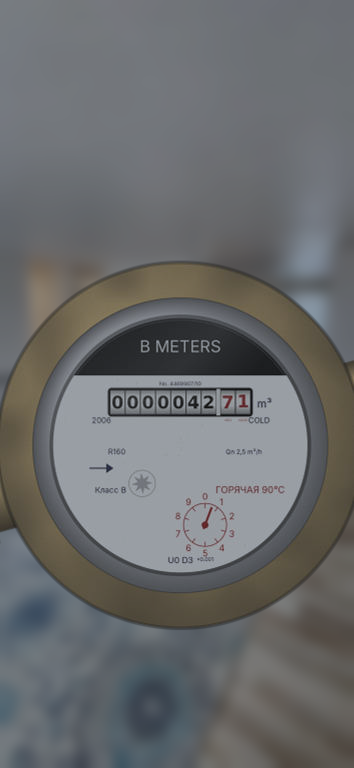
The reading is 42.710 m³
